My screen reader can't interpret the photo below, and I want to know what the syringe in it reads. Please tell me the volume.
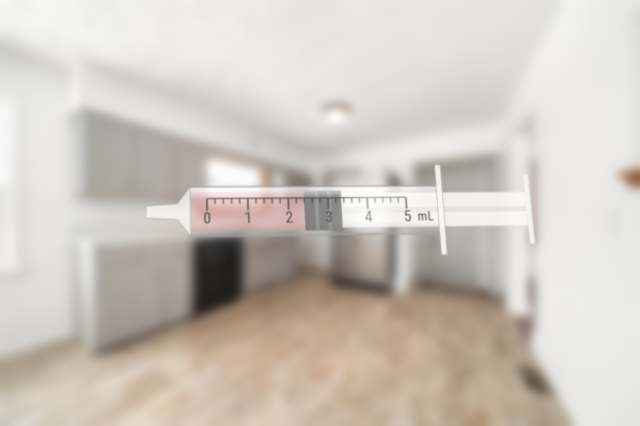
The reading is 2.4 mL
